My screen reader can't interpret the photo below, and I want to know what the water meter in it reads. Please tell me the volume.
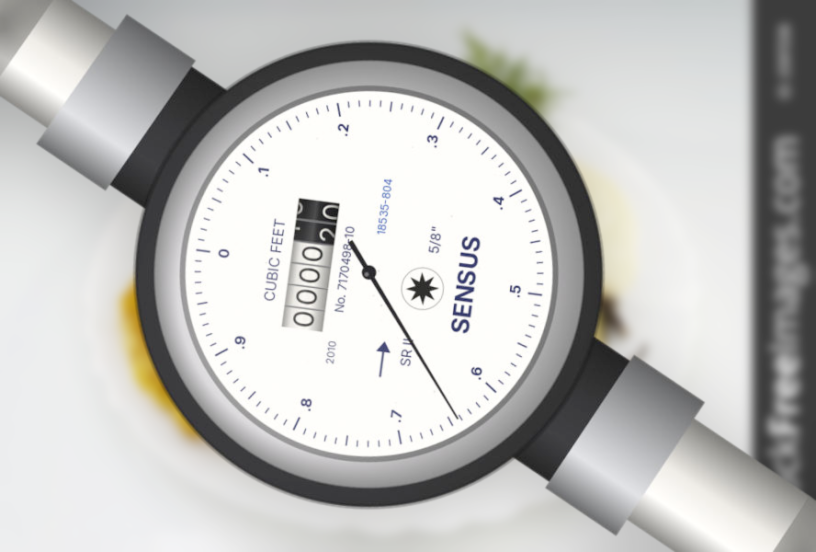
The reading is 19.64 ft³
